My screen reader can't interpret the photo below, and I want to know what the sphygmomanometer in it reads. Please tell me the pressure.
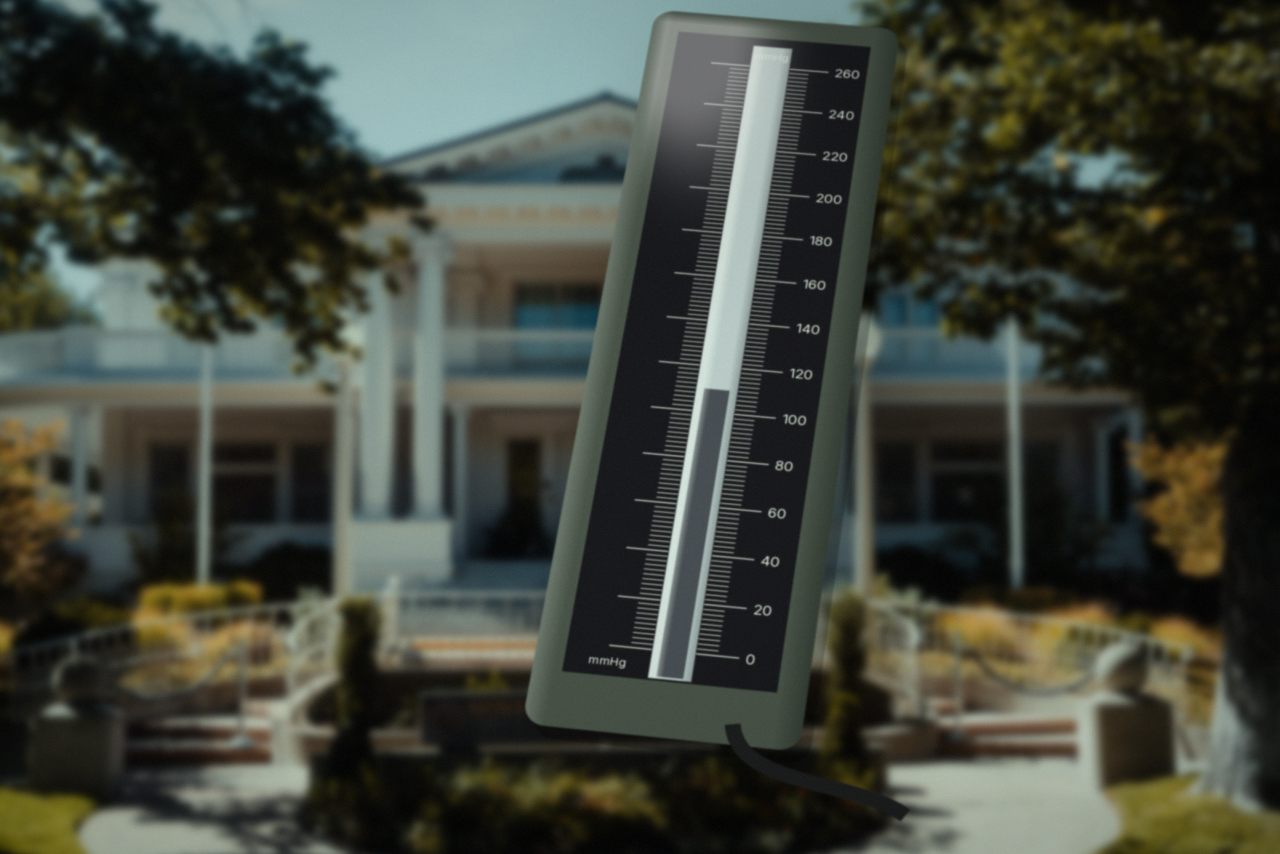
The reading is 110 mmHg
